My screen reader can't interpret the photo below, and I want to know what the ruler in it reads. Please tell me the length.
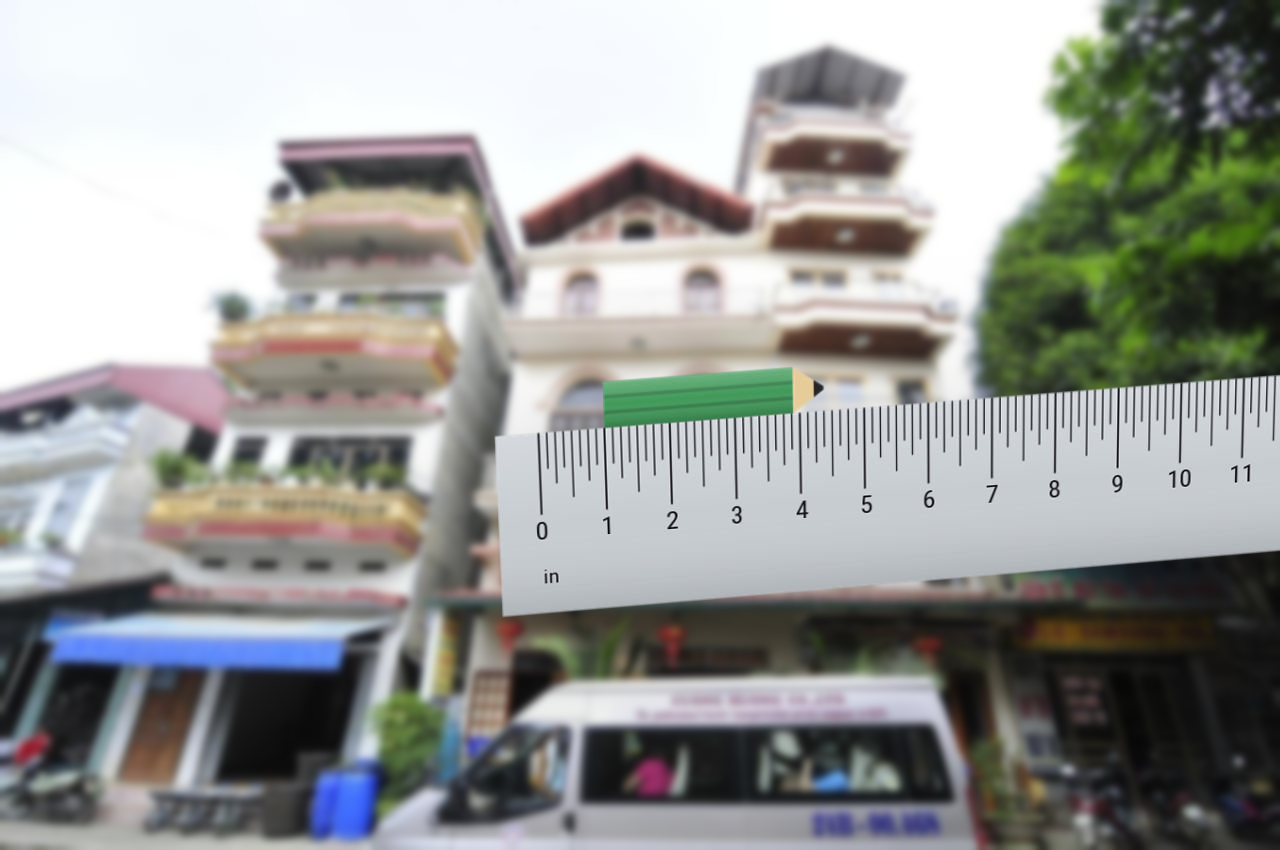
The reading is 3.375 in
